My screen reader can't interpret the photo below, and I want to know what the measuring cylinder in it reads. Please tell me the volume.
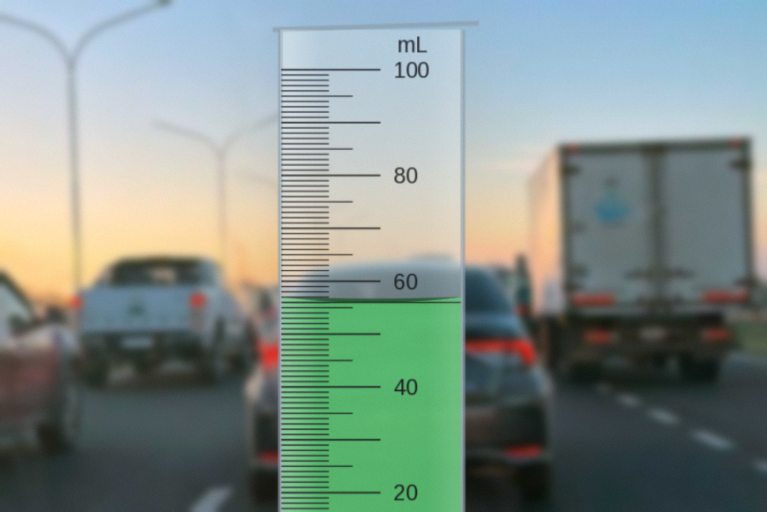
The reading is 56 mL
